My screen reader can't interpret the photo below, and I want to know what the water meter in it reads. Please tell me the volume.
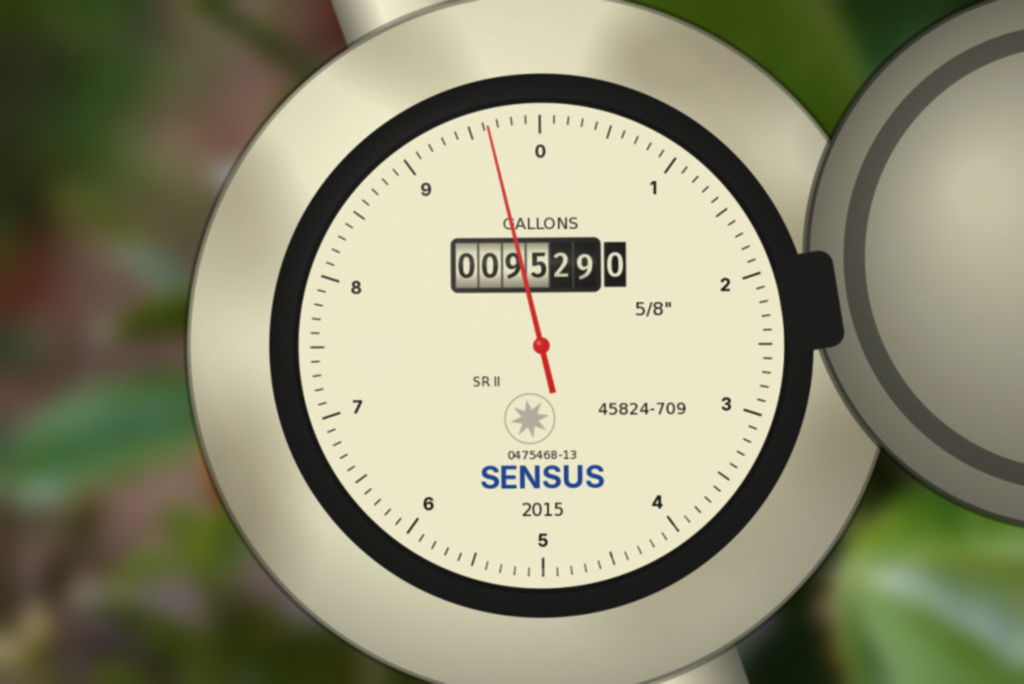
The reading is 95289.6 gal
